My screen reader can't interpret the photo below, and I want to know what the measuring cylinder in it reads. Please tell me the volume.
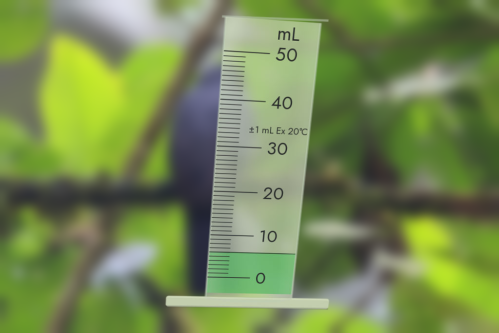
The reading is 6 mL
